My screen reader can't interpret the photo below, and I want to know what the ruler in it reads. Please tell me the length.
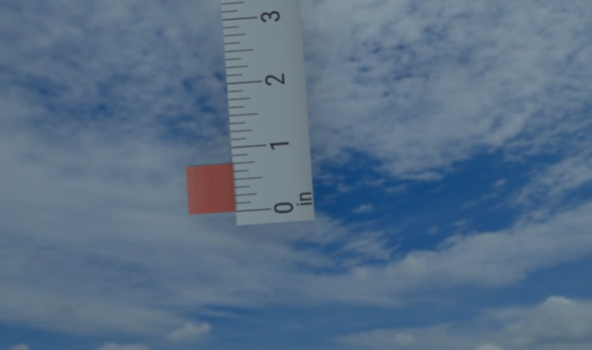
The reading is 0.75 in
